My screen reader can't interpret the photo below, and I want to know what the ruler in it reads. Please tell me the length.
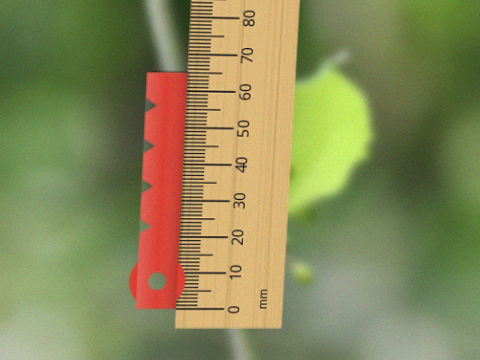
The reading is 65 mm
